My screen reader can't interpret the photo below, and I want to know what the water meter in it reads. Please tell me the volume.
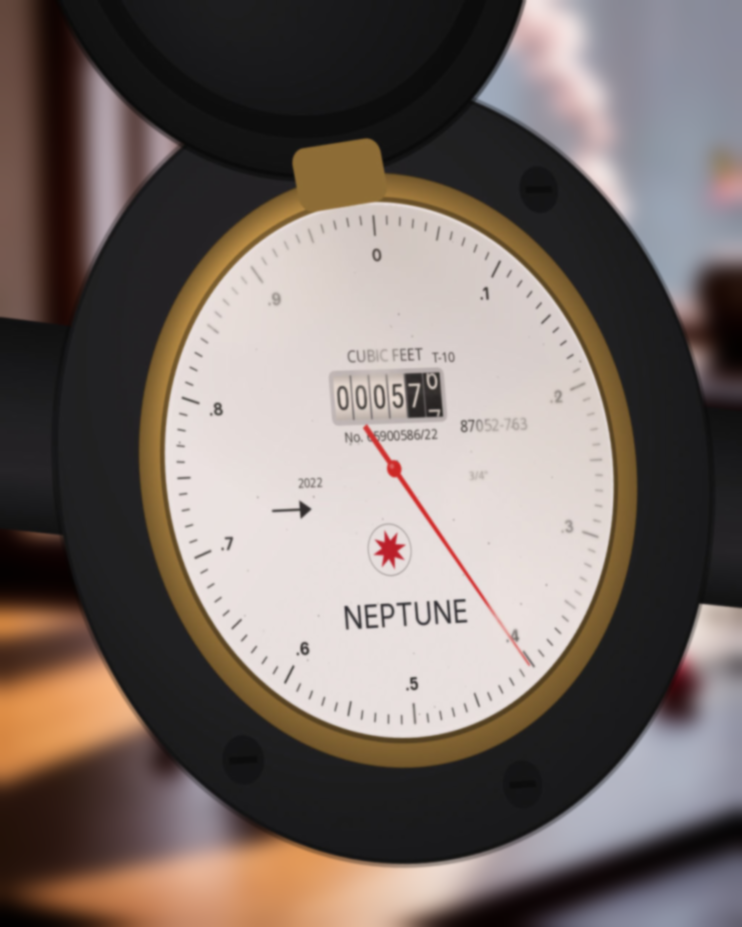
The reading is 576.40 ft³
